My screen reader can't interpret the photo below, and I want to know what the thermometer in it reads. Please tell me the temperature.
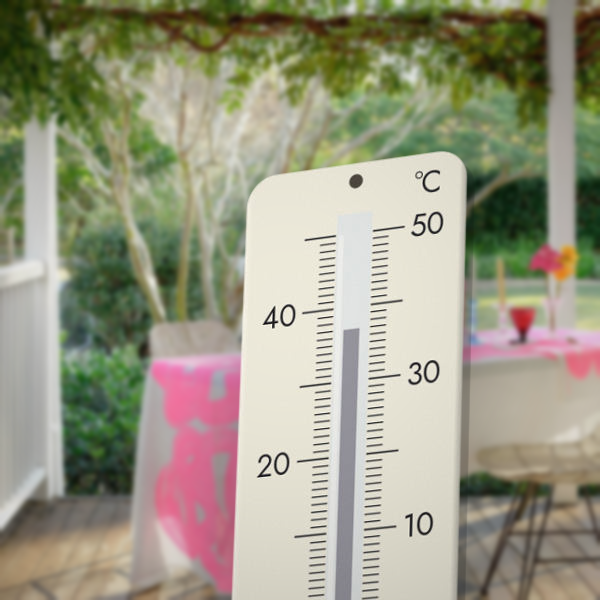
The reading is 37 °C
